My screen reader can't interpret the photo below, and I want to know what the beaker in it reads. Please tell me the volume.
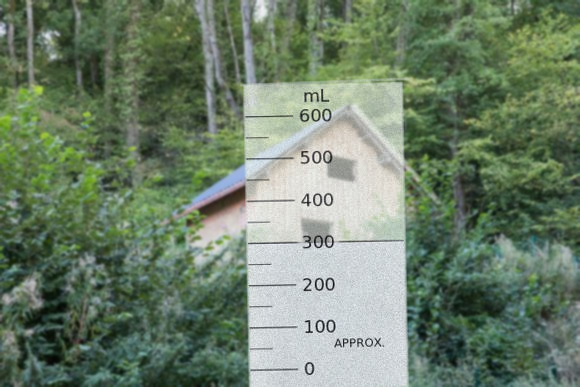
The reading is 300 mL
